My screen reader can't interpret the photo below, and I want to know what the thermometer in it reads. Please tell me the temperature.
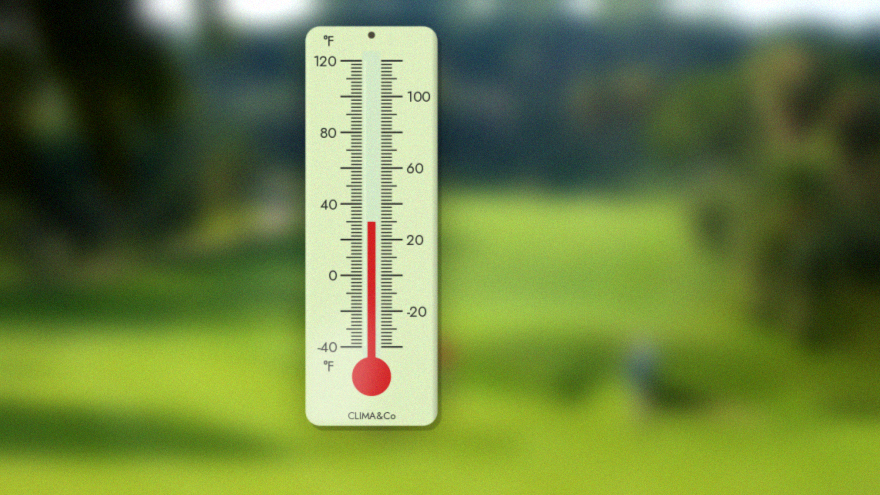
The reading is 30 °F
